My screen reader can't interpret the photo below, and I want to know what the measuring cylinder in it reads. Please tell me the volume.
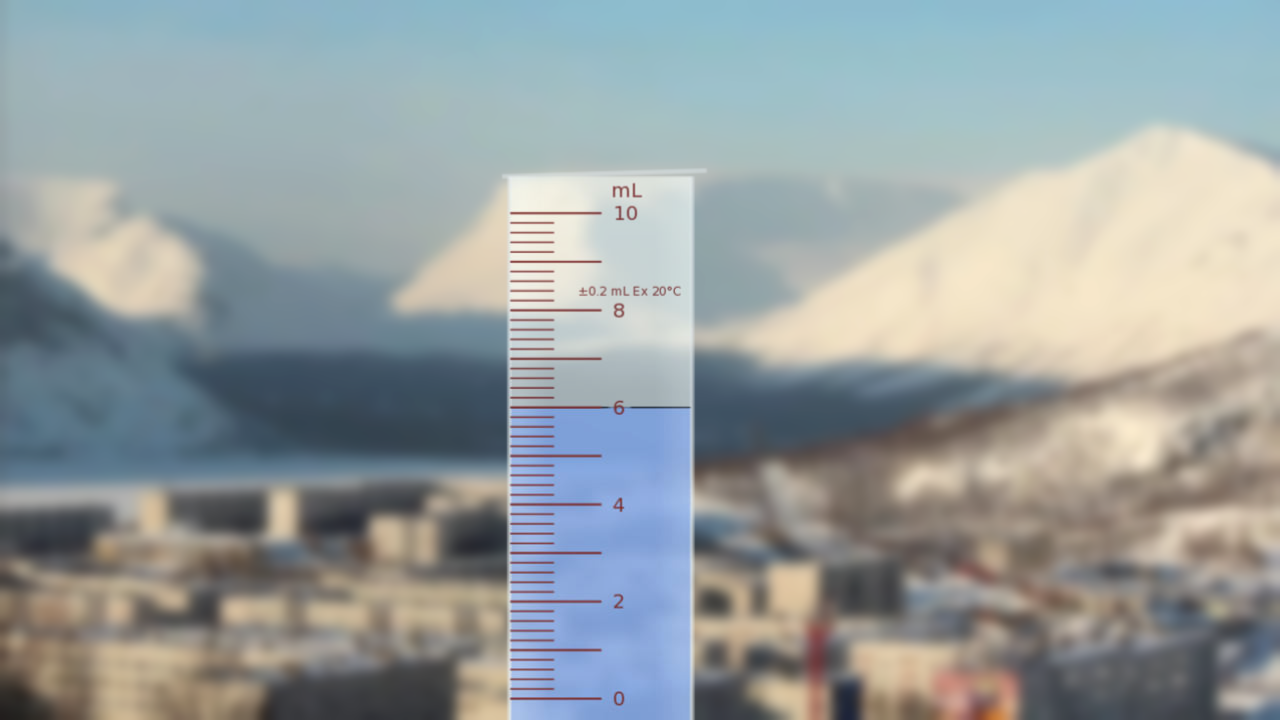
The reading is 6 mL
